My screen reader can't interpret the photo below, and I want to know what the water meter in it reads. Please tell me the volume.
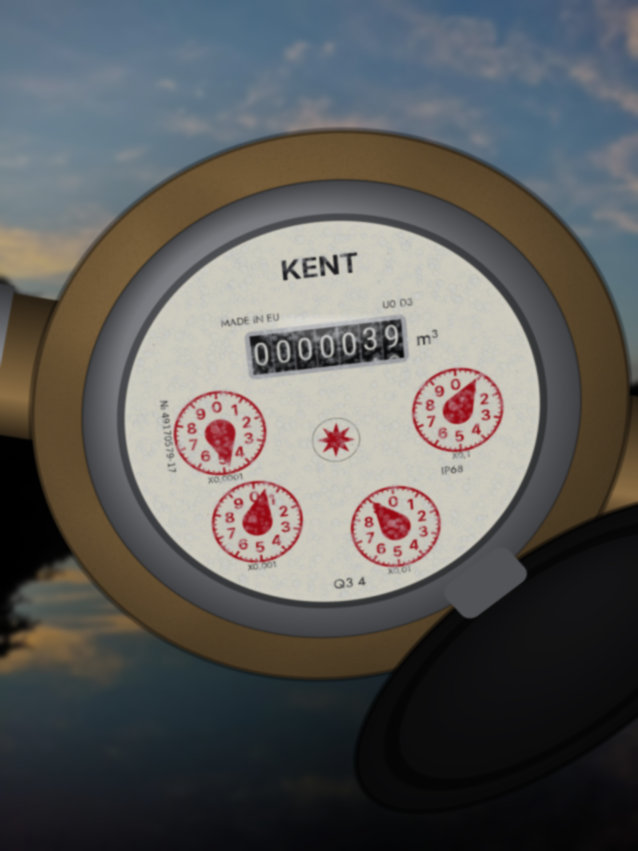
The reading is 39.0904 m³
